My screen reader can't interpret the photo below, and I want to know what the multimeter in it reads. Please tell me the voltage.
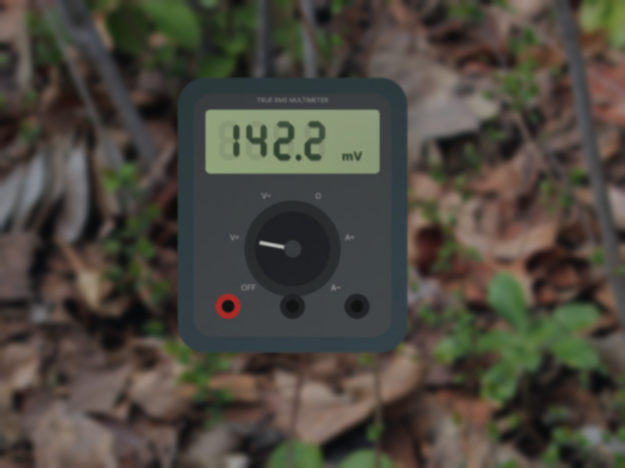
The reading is 142.2 mV
